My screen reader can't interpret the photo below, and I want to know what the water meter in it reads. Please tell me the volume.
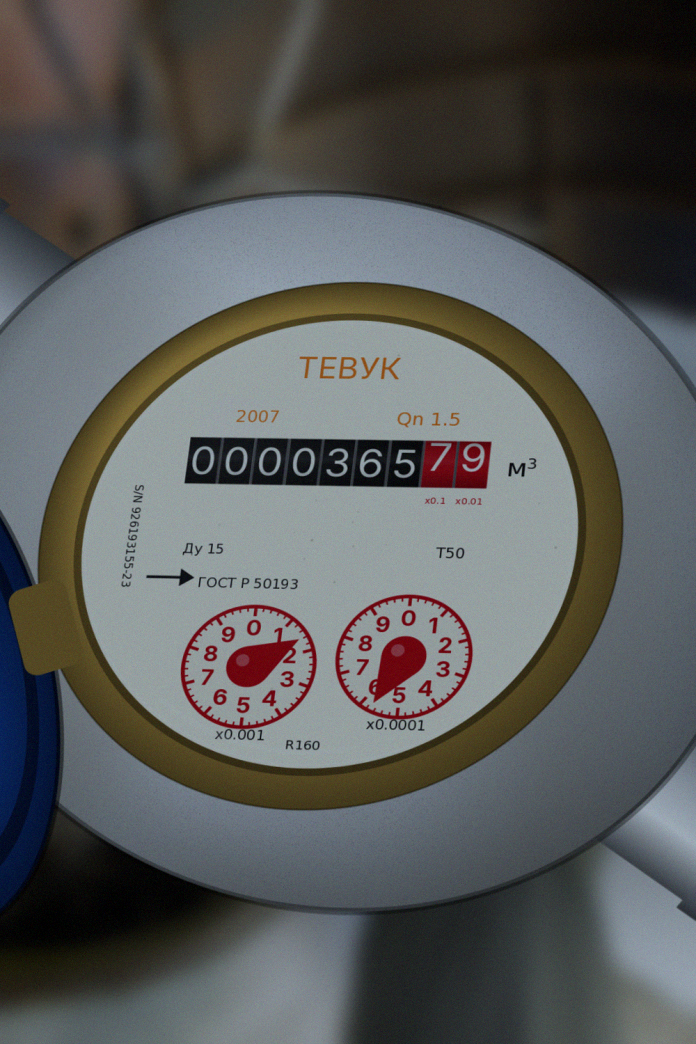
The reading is 365.7915 m³
